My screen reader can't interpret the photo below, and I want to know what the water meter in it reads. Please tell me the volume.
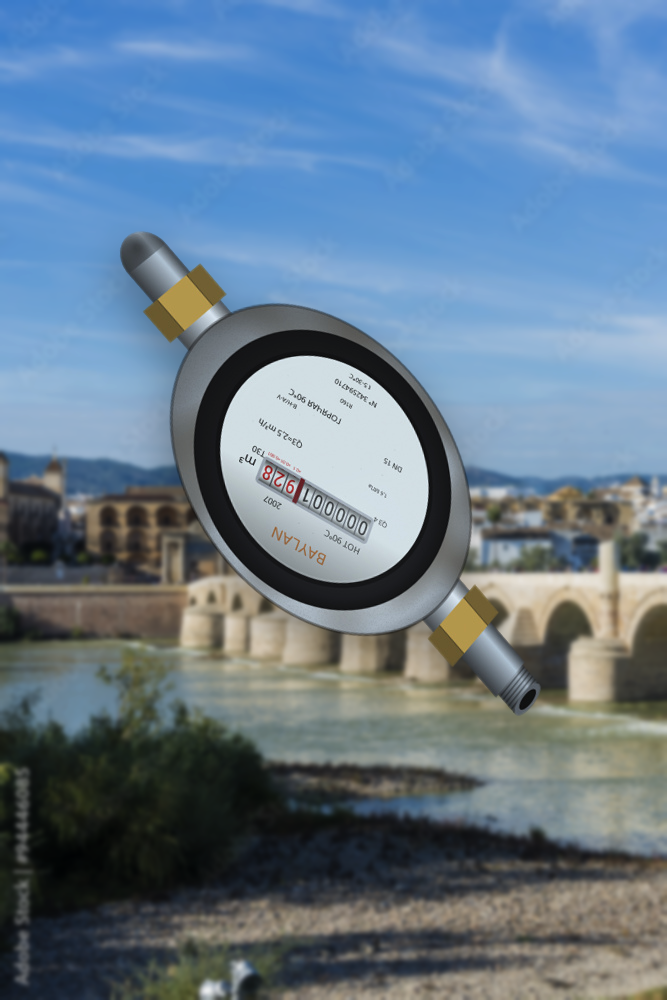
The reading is 1.928 m³
